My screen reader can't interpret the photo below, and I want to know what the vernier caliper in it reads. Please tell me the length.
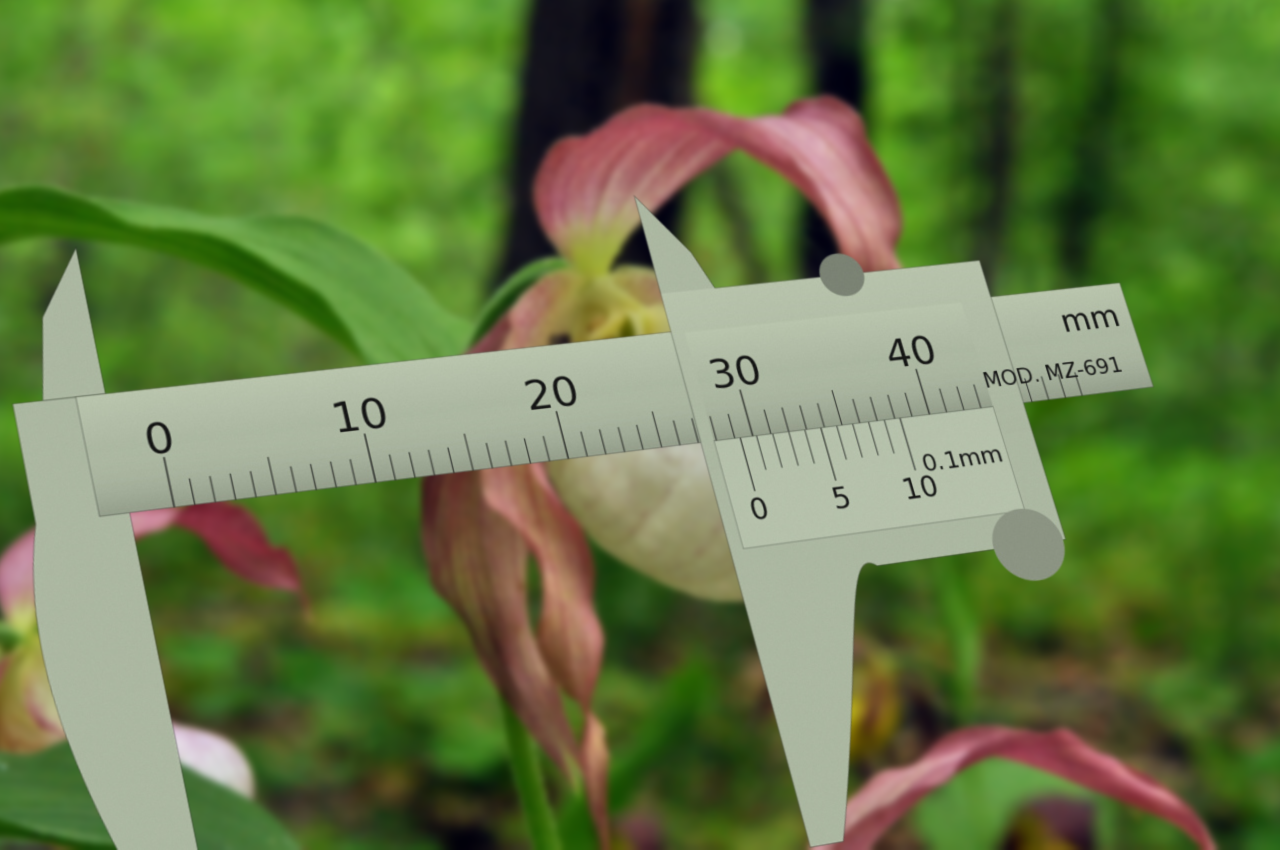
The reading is 29.3 mm
